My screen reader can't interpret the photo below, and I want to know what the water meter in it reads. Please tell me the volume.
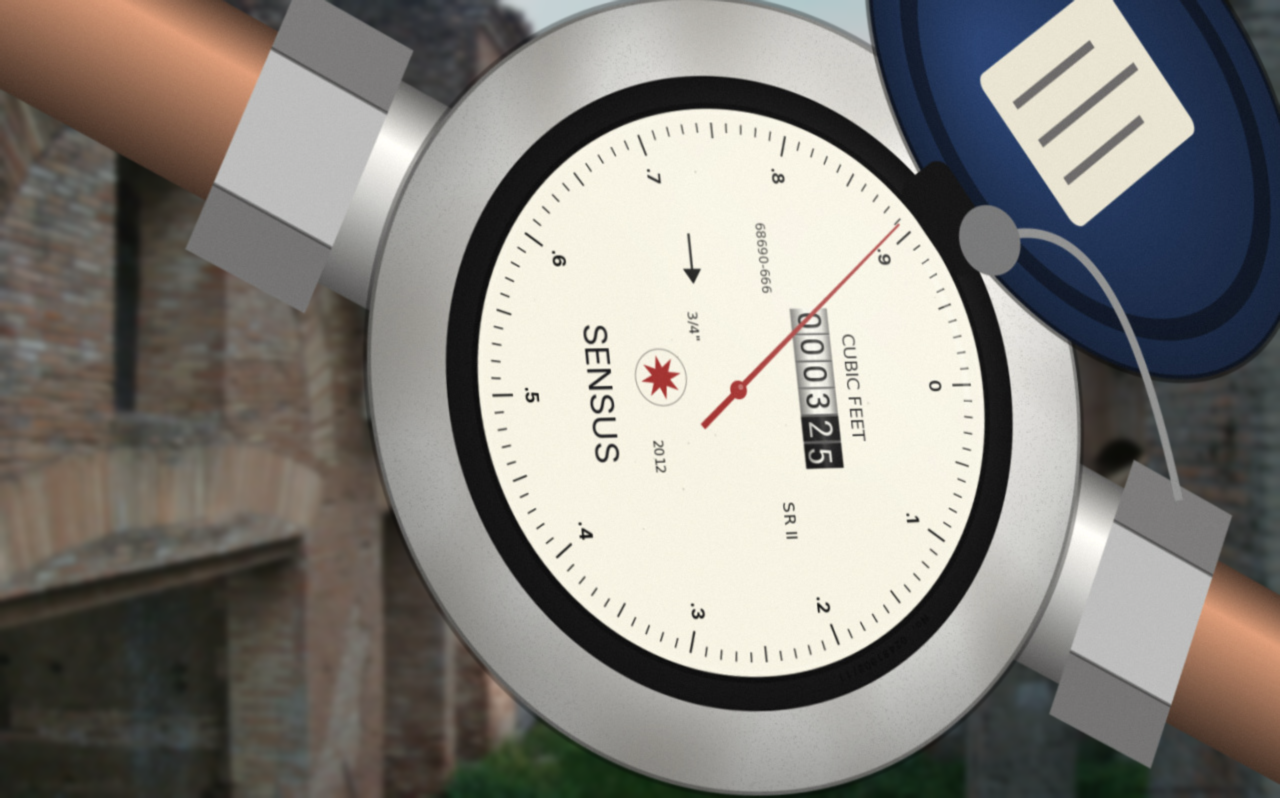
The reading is 324.89 ft³
